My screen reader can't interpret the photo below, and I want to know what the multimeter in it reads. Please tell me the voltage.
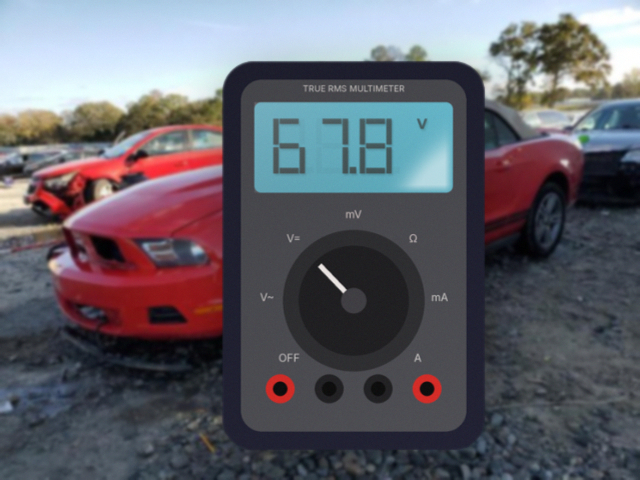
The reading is 67.8 V
